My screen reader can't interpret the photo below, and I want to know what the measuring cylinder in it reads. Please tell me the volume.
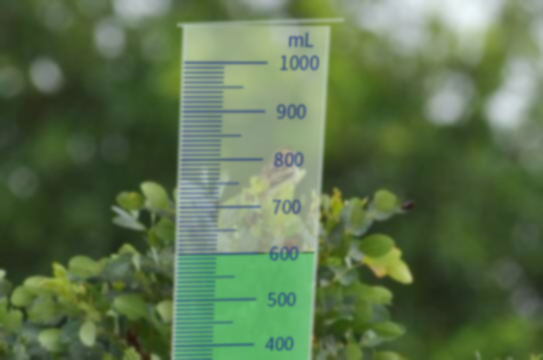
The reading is 600 mL
